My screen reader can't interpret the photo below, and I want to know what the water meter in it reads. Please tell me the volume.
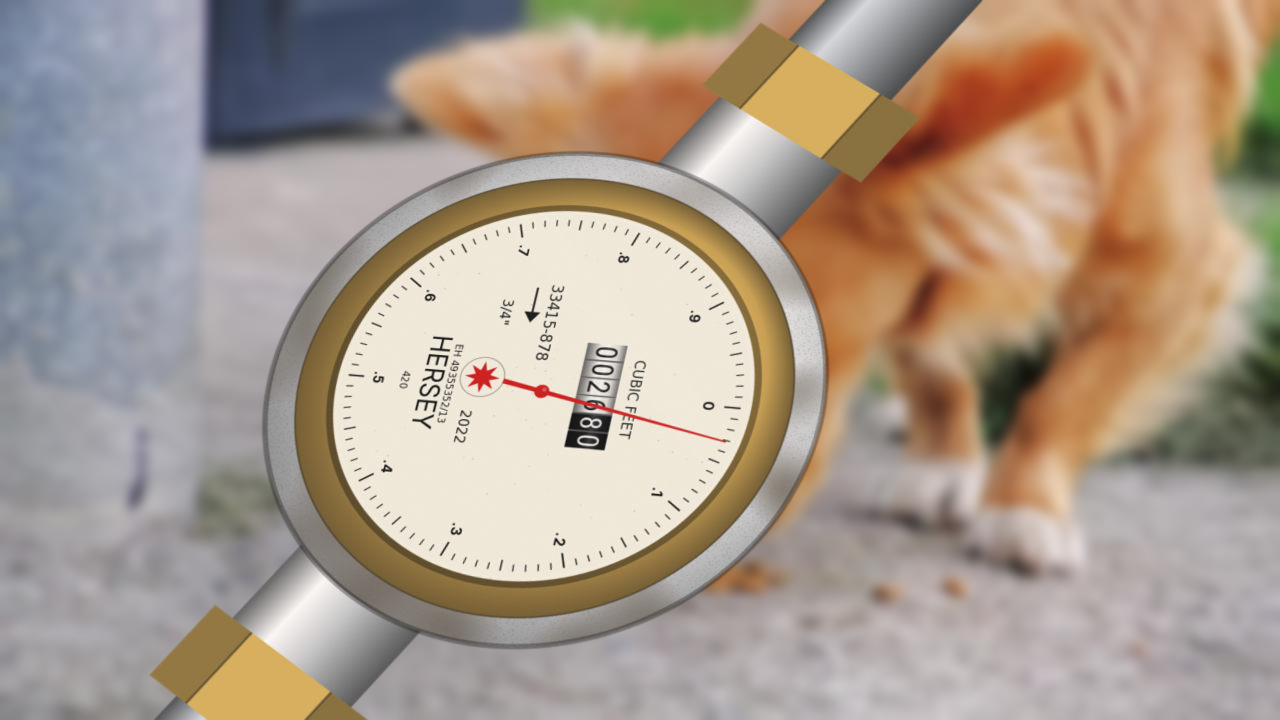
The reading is 2680.03 ft³
